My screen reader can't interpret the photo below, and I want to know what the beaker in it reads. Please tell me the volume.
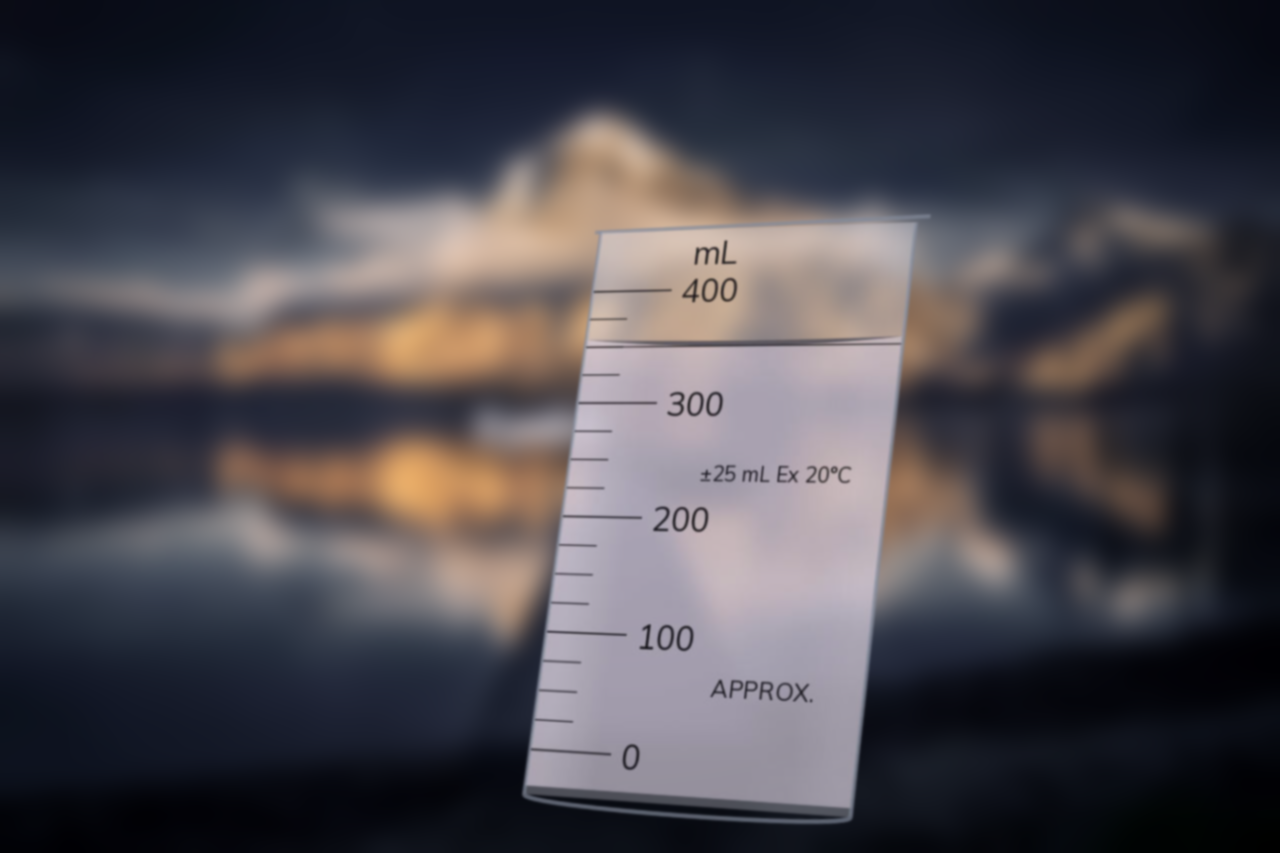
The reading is 350 mL
